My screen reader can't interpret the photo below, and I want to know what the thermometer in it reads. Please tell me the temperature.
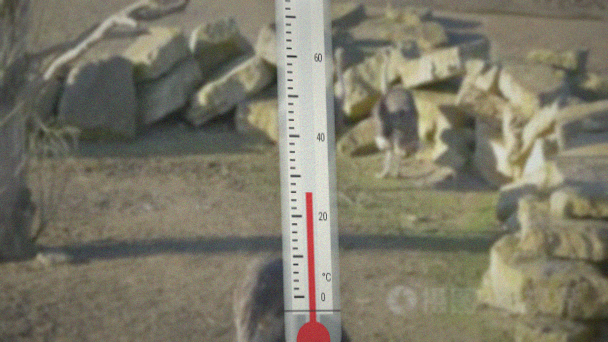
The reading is 26 °C
